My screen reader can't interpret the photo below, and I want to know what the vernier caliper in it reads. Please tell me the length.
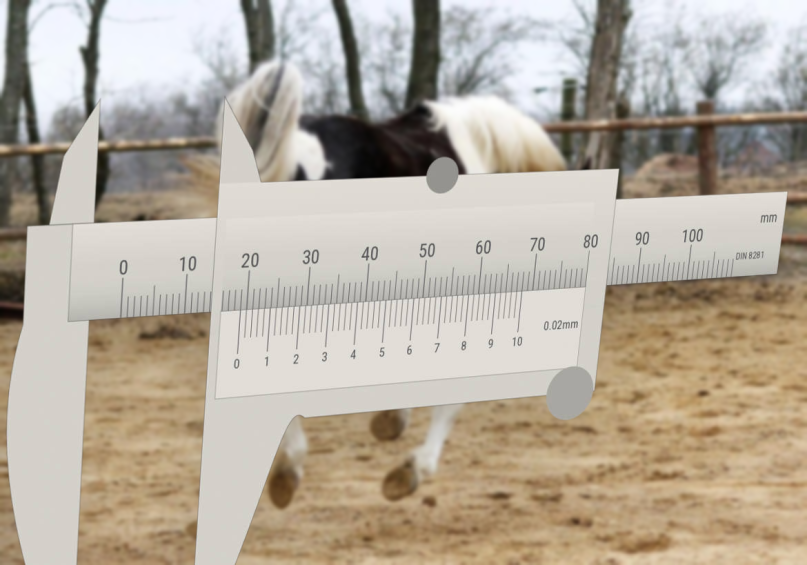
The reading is 19.0 mm
